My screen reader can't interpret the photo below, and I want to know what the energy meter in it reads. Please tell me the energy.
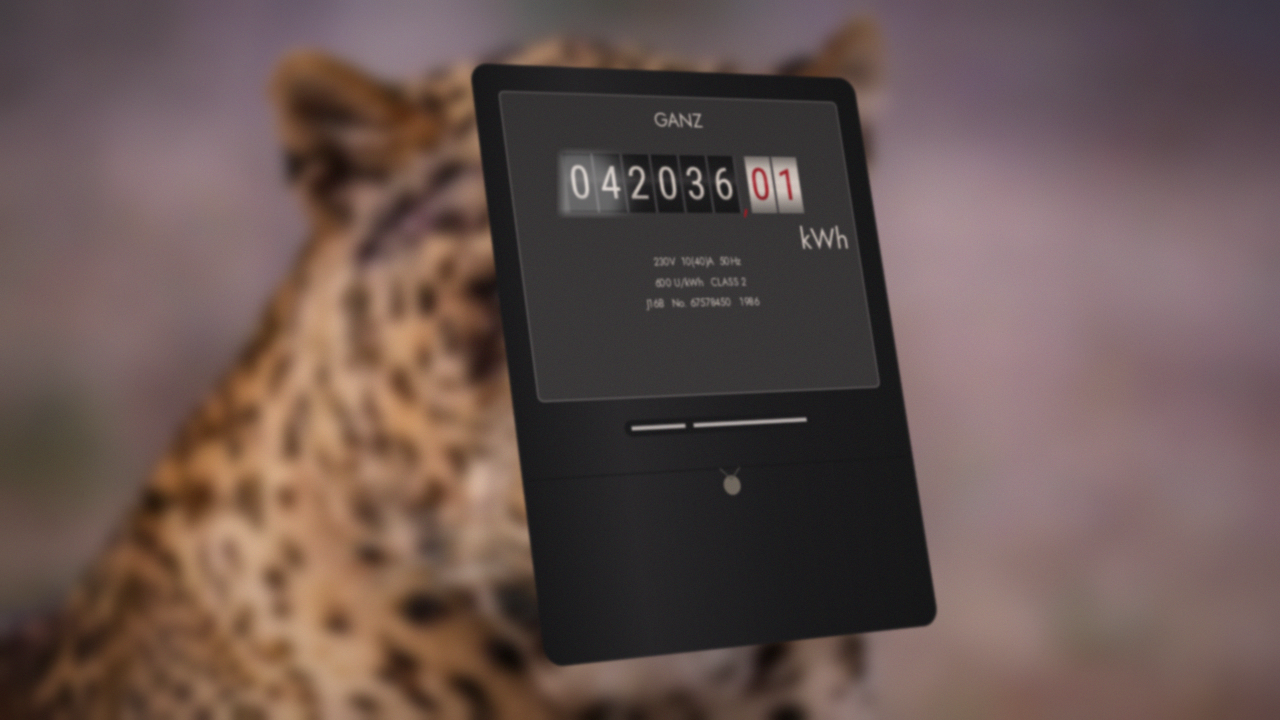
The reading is 42036.01 kWh
